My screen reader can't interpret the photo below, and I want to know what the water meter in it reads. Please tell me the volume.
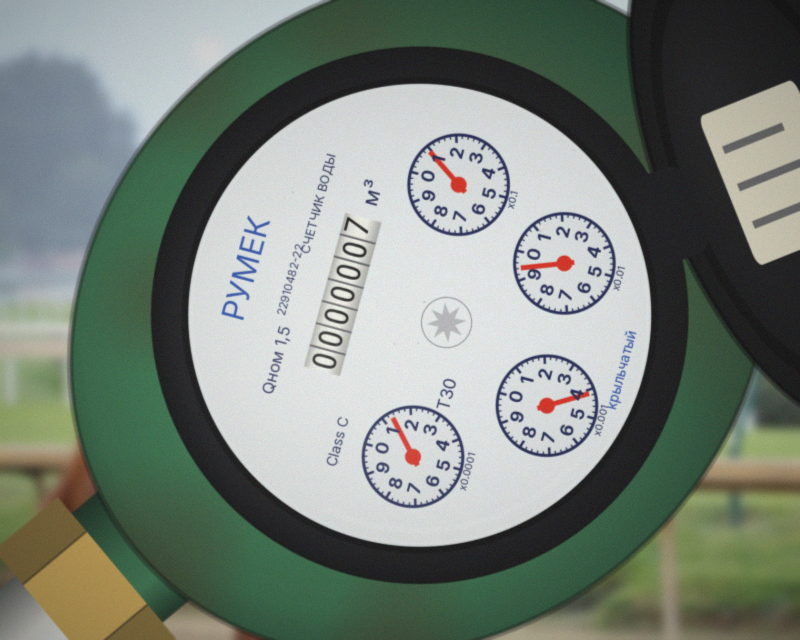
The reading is 7.0941 m³
